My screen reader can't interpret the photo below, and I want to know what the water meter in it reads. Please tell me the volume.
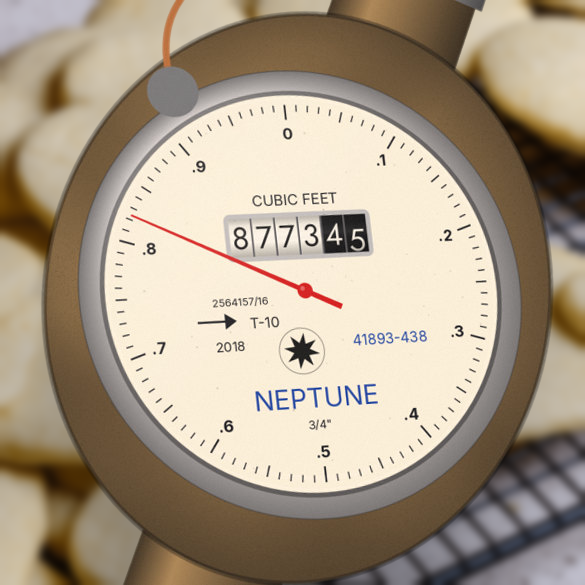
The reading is 877344.82 ft³
